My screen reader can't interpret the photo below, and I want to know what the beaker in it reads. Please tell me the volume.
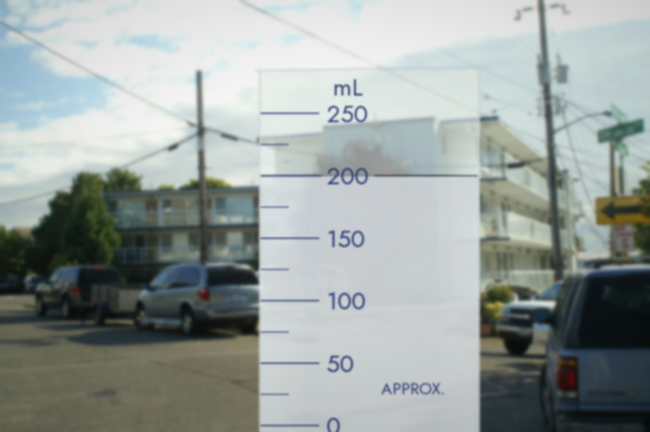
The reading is 200 mL
